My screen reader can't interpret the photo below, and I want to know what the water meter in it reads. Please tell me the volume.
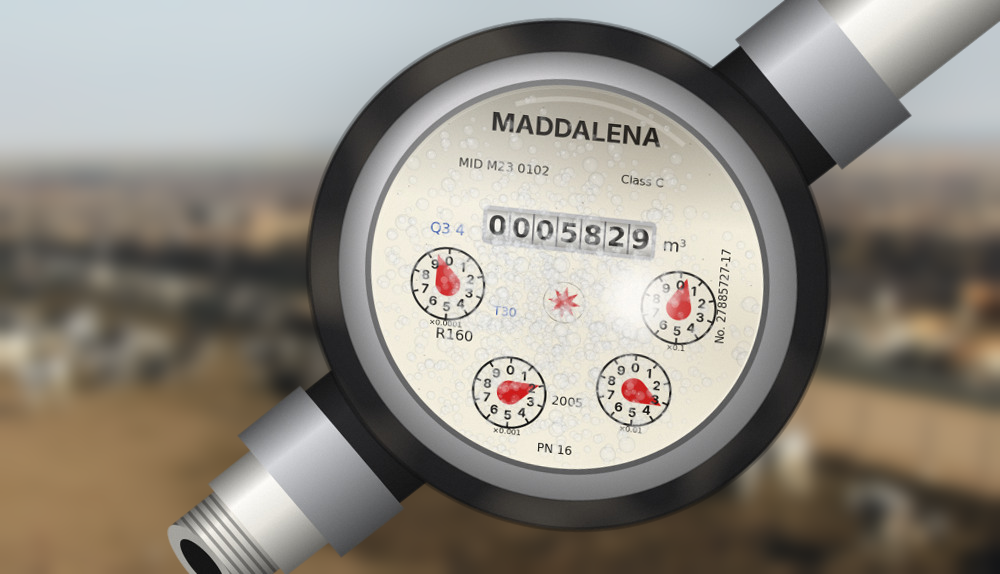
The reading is 5829.0319 m³
